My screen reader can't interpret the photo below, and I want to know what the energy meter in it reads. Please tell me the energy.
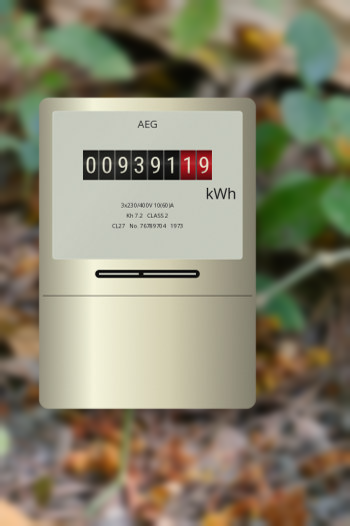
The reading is 9391.19 kWh
